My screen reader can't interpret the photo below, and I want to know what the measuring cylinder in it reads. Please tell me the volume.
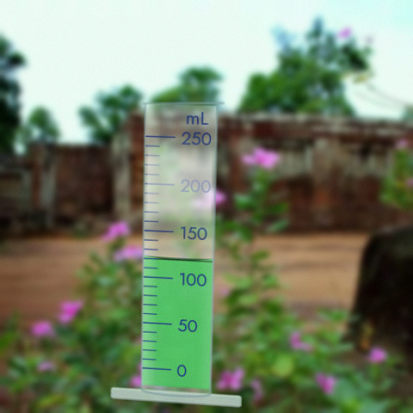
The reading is 120 mL
